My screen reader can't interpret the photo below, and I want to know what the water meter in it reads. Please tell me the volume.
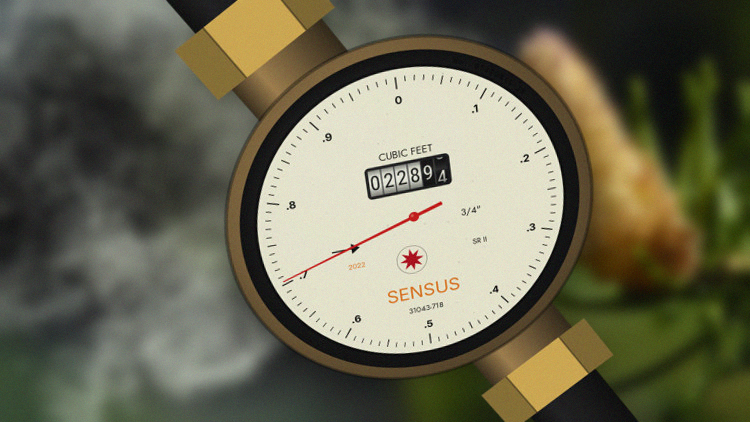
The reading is 22893.70 ft³
